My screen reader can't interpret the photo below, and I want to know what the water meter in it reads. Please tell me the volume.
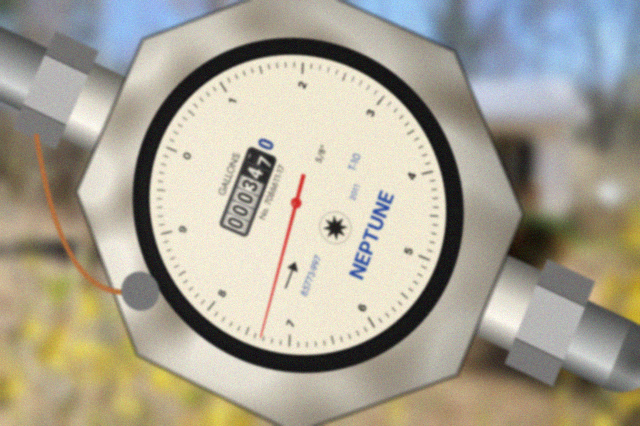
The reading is 3467.3 gal
